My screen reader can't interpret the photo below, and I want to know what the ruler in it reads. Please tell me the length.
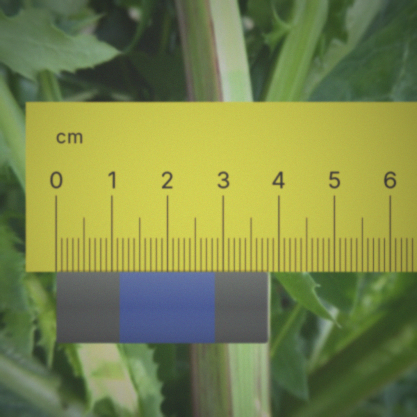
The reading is 3.8 cm
